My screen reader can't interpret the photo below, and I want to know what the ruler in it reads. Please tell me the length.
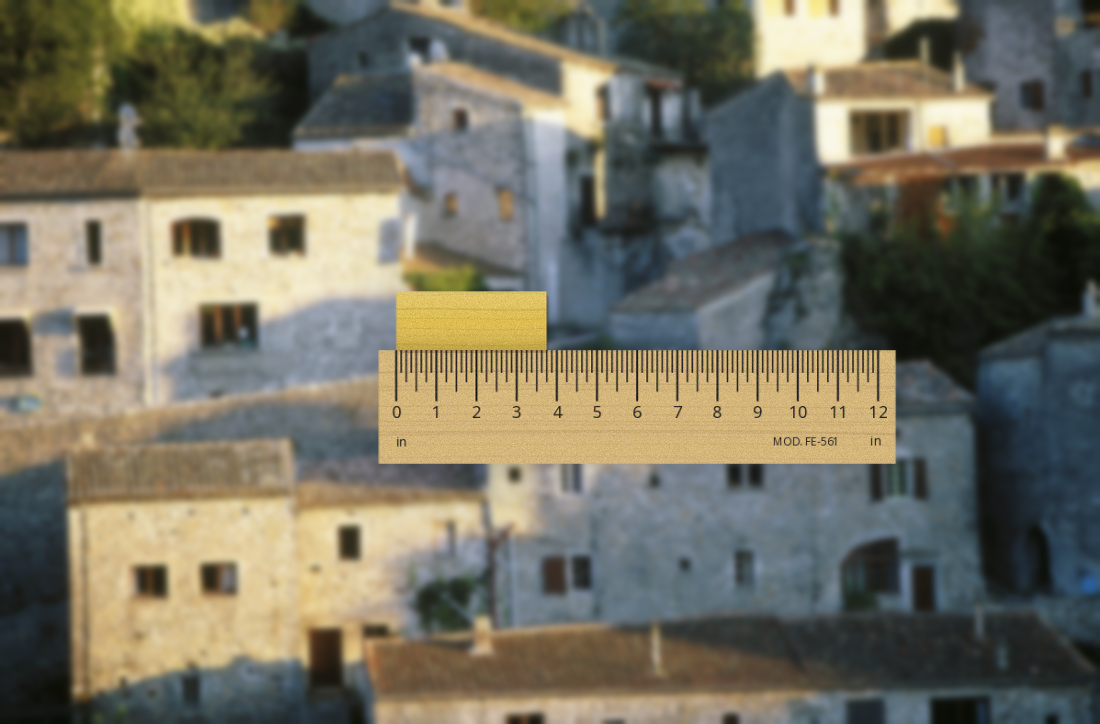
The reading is 3.75 in
